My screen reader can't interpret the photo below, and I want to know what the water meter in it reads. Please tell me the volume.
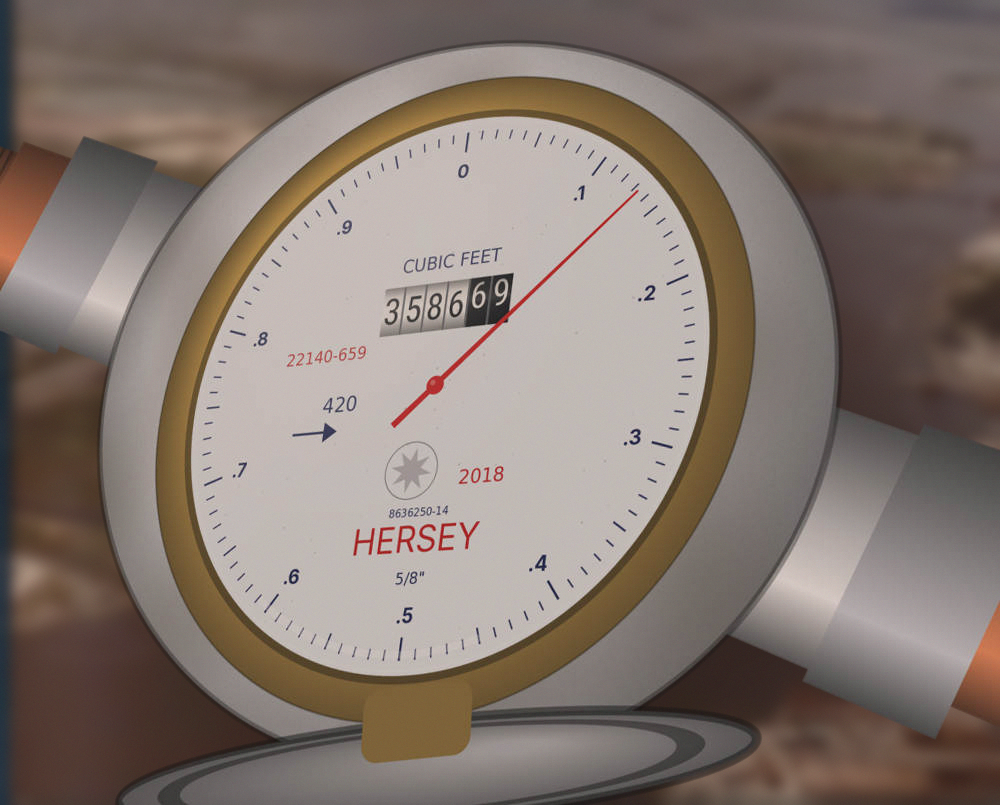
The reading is 358669.13 ft³
